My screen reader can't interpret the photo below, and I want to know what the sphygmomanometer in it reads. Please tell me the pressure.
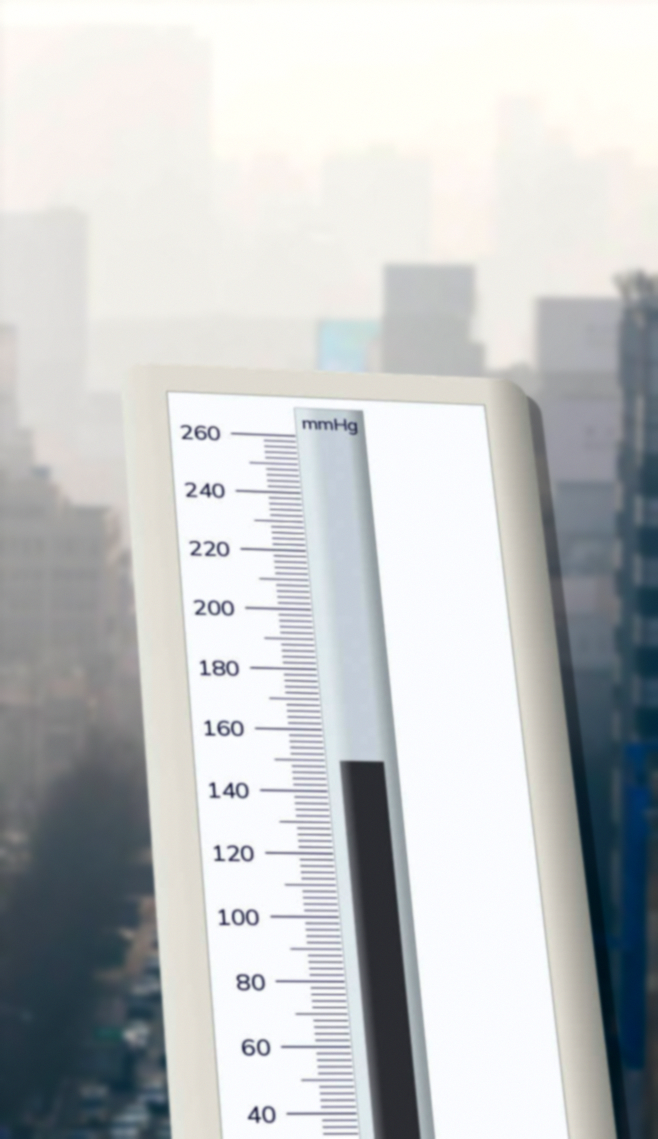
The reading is 150 mmHg
